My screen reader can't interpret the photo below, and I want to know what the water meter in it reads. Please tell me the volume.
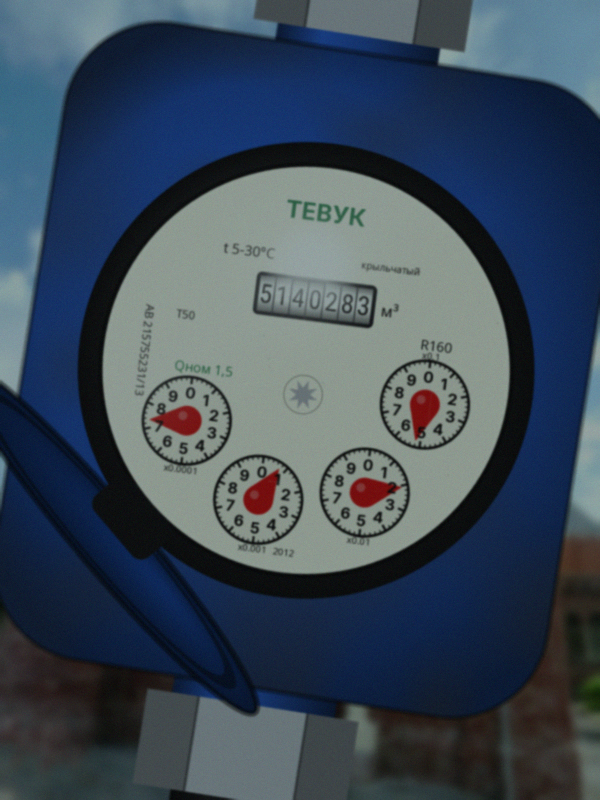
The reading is 5140283.5207 m³
